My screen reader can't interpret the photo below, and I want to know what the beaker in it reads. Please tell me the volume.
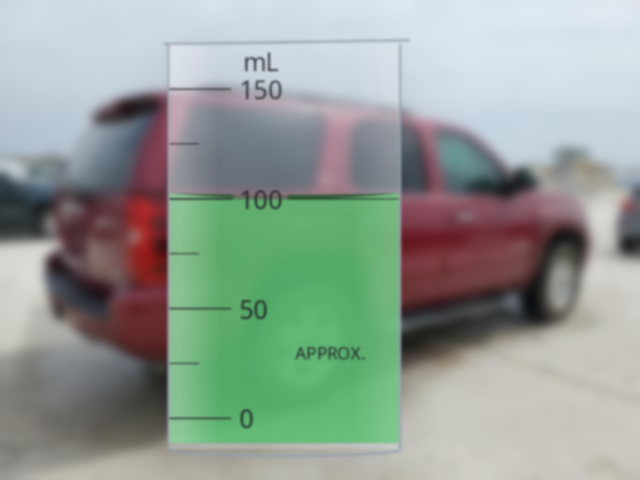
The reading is 100 mL
